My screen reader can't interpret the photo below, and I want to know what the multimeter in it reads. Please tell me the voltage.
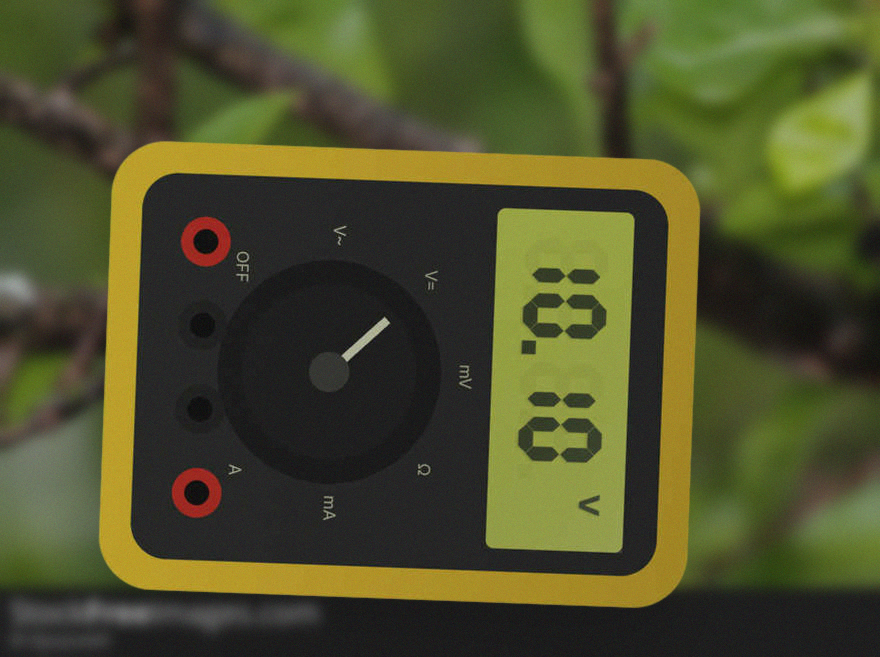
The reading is 10.10 V
